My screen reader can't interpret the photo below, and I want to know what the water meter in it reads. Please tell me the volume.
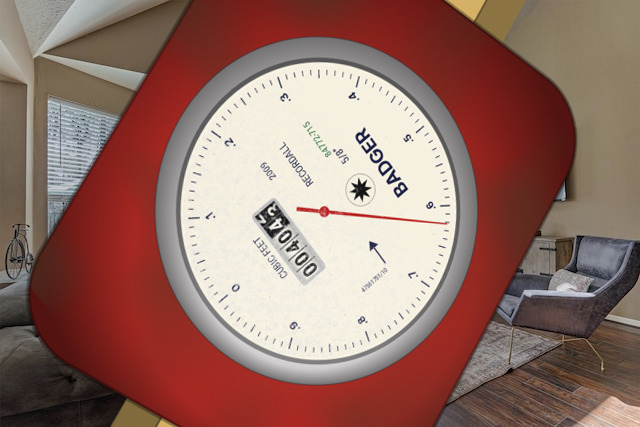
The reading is 4042.62 ft³
